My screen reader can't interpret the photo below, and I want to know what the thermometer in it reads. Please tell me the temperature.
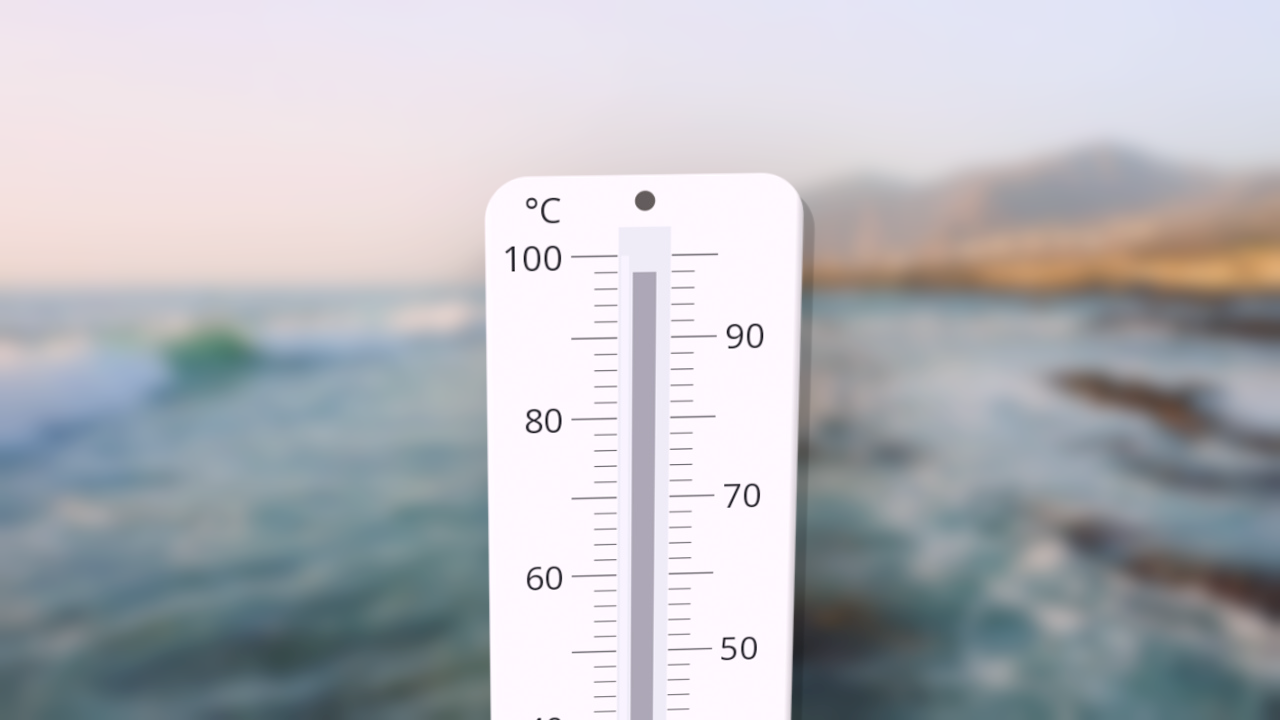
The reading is 98 °C
